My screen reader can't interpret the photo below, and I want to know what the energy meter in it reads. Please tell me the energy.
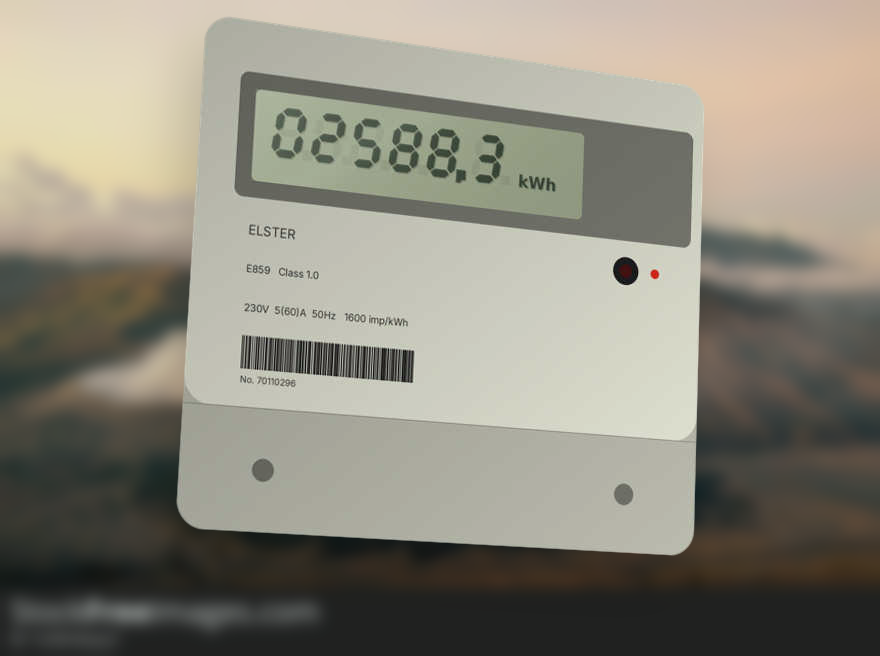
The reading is 2588.3 kWh
